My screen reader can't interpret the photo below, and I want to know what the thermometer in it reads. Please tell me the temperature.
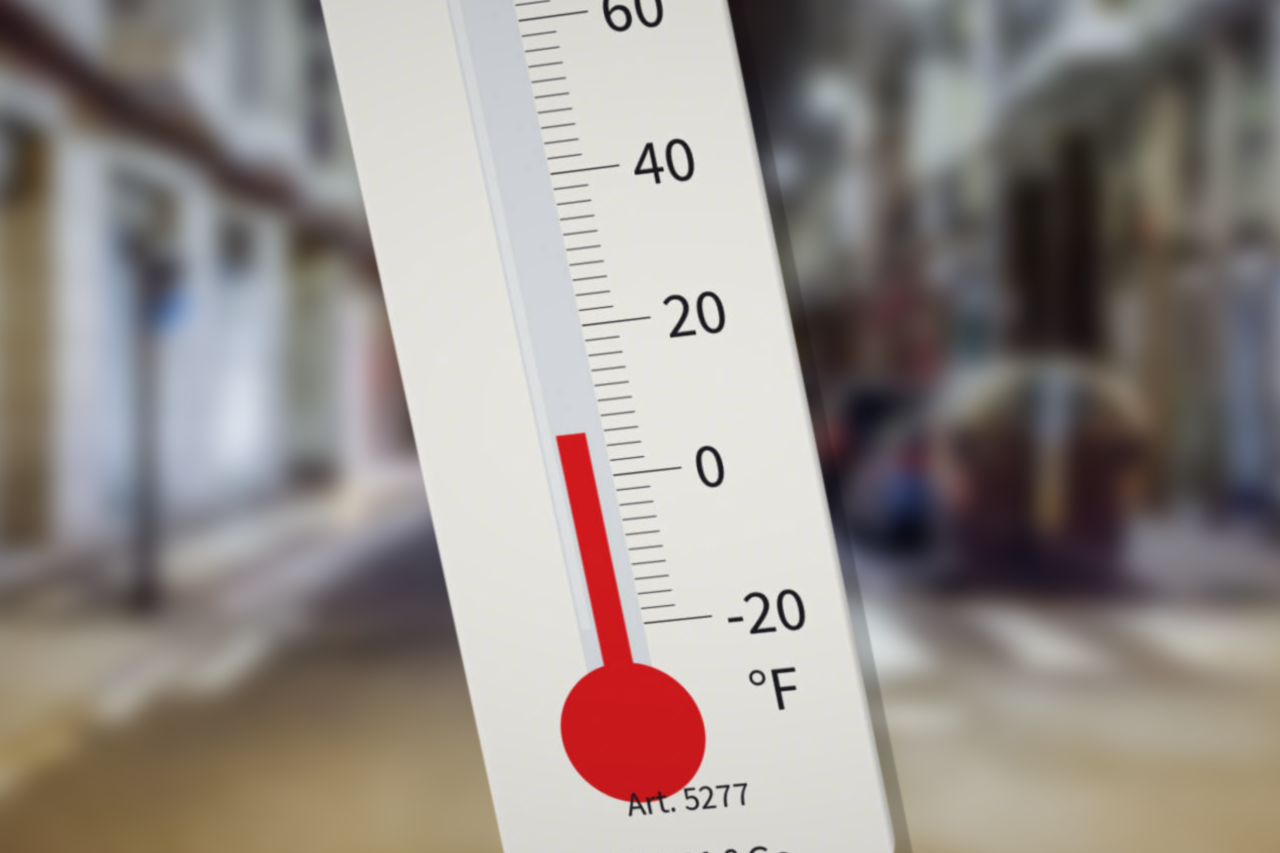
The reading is 6 °F
